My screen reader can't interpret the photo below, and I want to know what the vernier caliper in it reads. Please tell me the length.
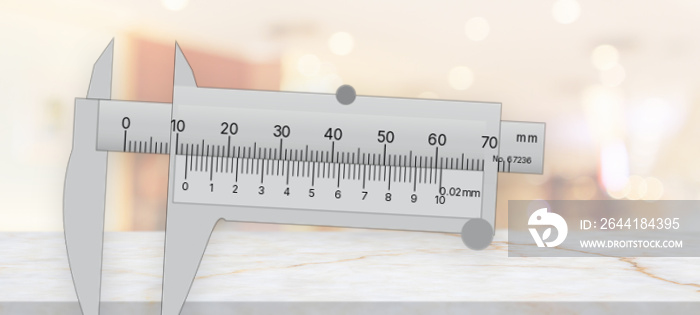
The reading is 12.0 mm
